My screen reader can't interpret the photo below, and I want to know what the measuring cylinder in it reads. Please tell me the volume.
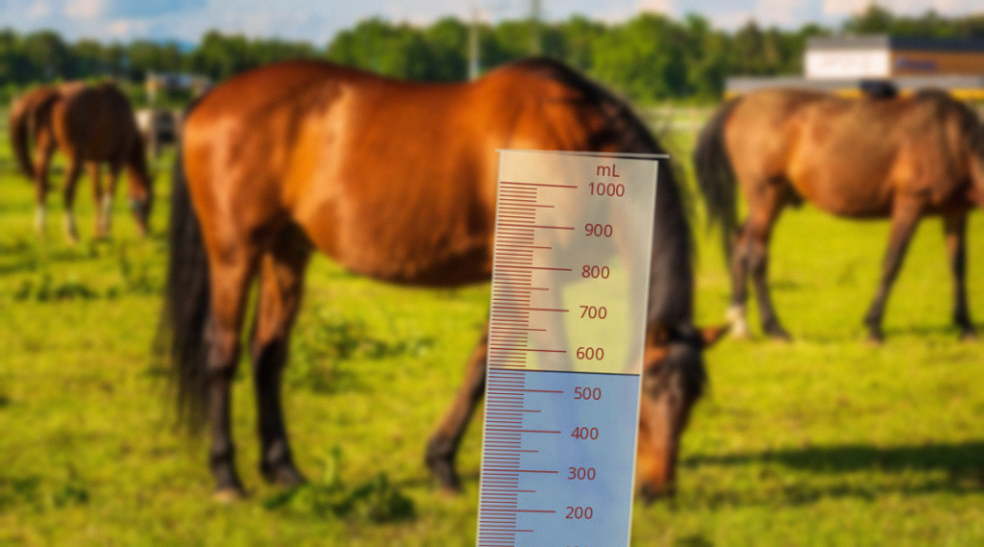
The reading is 550 mL
